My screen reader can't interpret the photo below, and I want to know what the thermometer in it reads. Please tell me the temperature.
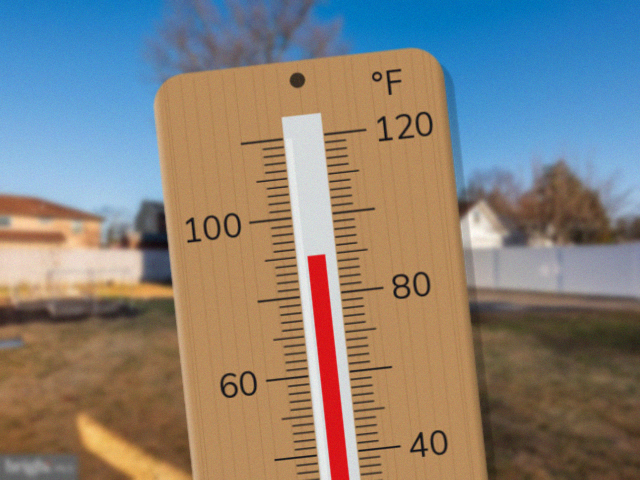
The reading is 90 °F
